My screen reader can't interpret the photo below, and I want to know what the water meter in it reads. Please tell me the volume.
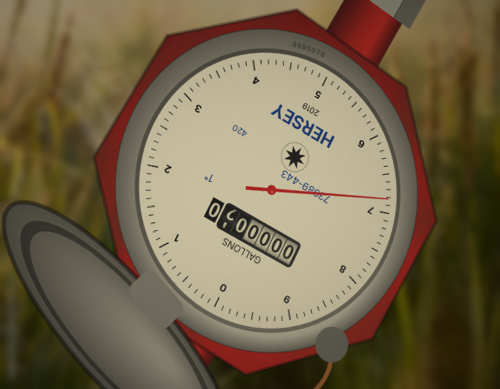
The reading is 16.8 gal
